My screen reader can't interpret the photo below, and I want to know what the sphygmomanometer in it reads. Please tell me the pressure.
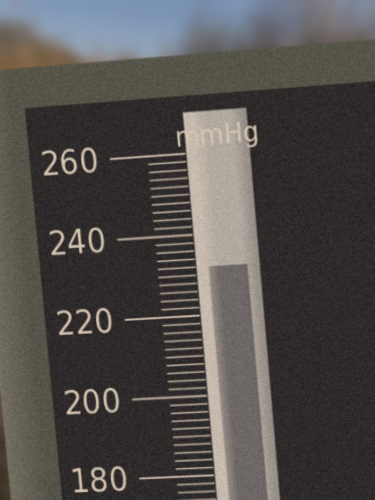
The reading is 232 mmHg
